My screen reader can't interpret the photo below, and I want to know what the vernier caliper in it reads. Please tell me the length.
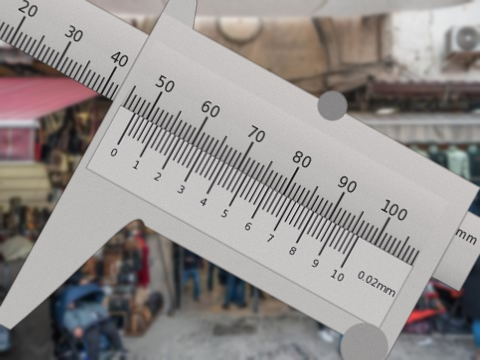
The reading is 47.5 mm
